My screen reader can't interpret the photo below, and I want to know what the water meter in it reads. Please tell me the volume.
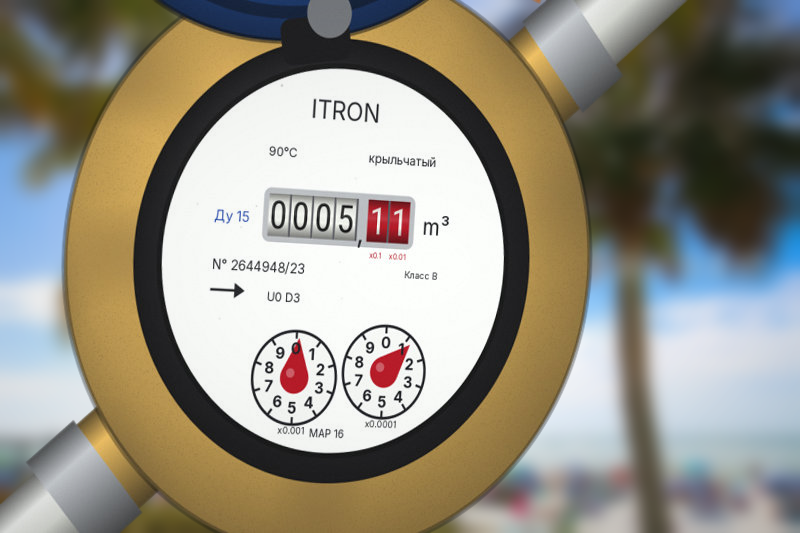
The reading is 5.1101 m³
